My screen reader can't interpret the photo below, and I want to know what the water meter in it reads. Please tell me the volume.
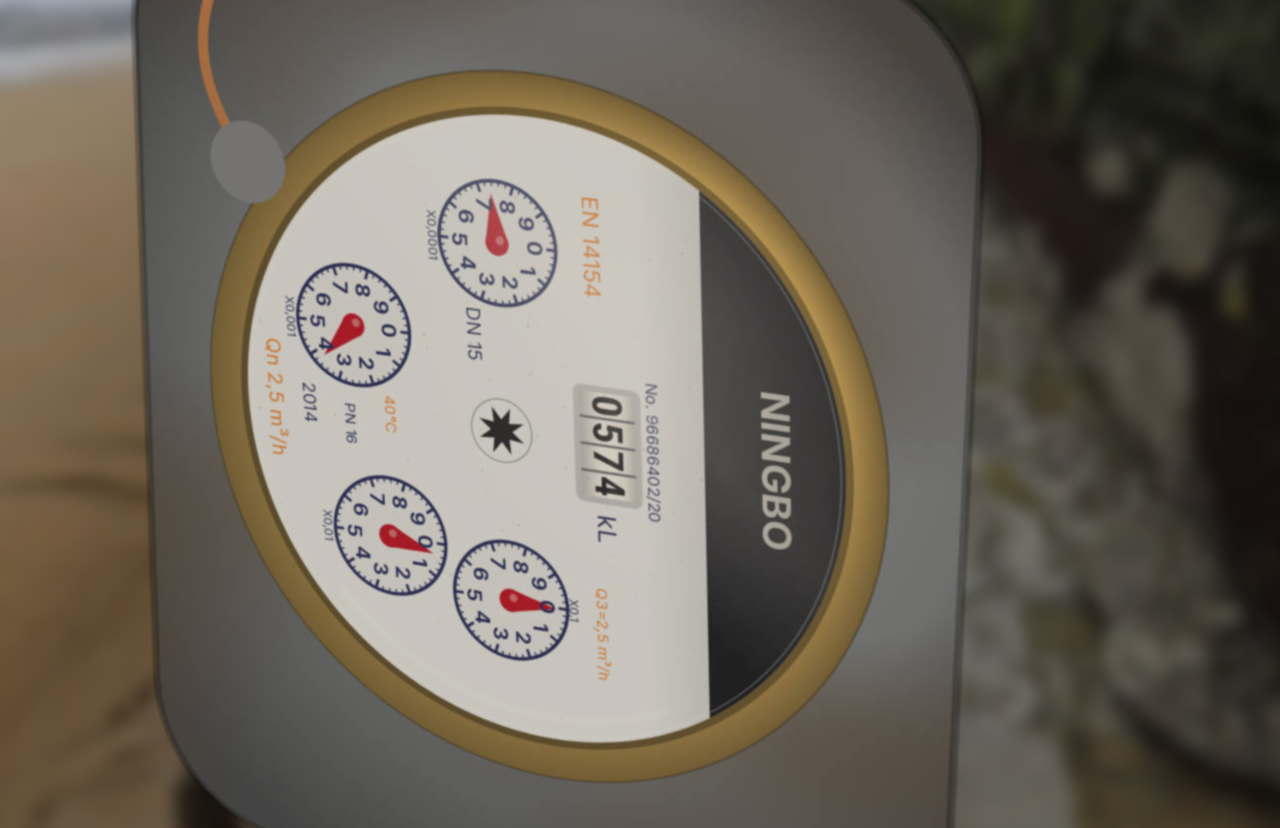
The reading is 574.0037 kL
